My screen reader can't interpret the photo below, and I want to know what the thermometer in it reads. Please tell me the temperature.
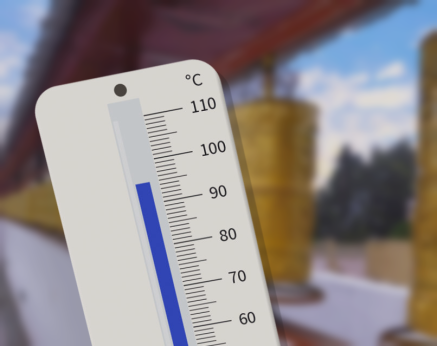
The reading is 95 °C
